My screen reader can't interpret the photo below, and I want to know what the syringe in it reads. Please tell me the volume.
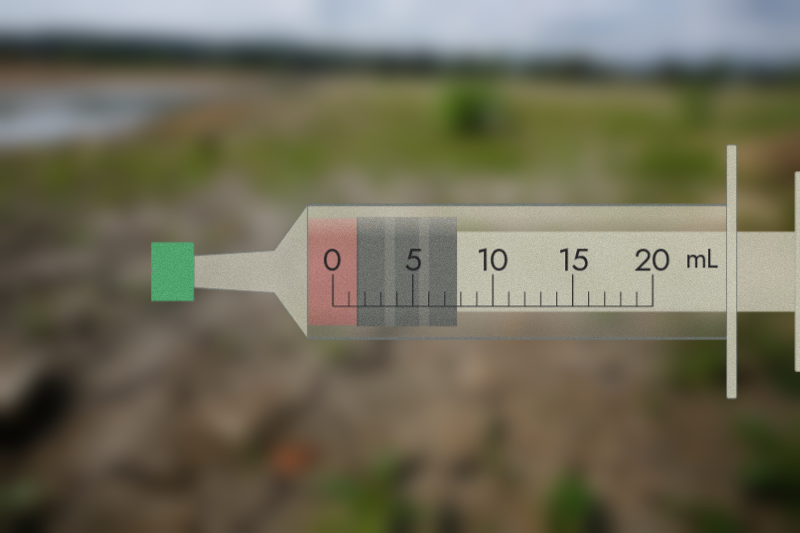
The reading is 1.5 mL
